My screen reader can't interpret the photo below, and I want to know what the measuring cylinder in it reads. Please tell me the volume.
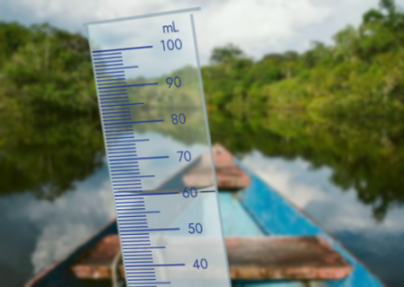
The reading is 60 mL
